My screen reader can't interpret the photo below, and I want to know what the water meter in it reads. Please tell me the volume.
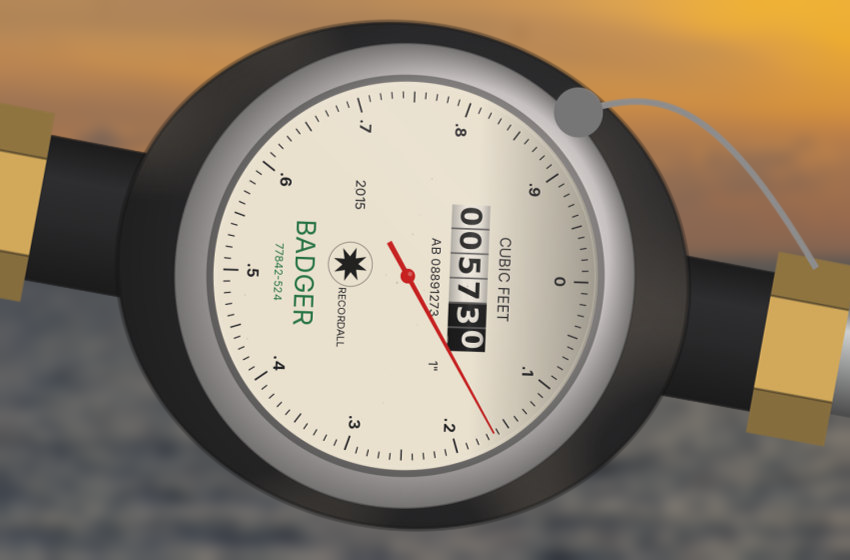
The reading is 5730.16 ft³
